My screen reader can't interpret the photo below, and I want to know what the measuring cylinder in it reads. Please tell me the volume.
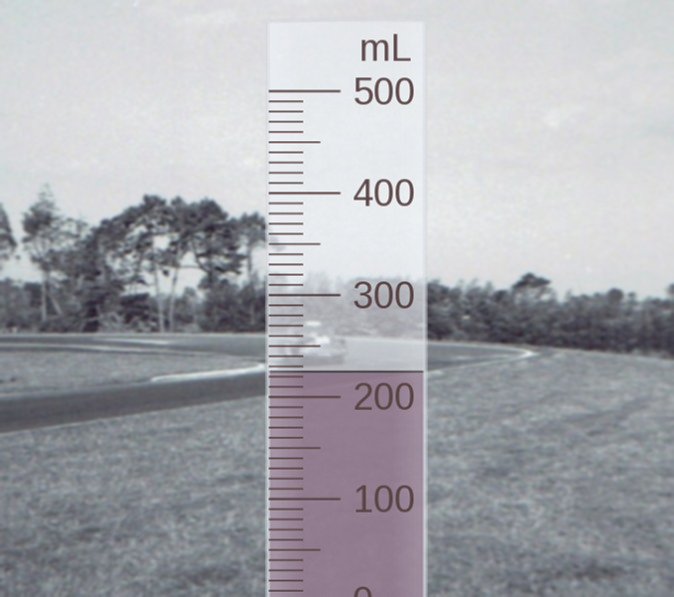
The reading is 225 mL
